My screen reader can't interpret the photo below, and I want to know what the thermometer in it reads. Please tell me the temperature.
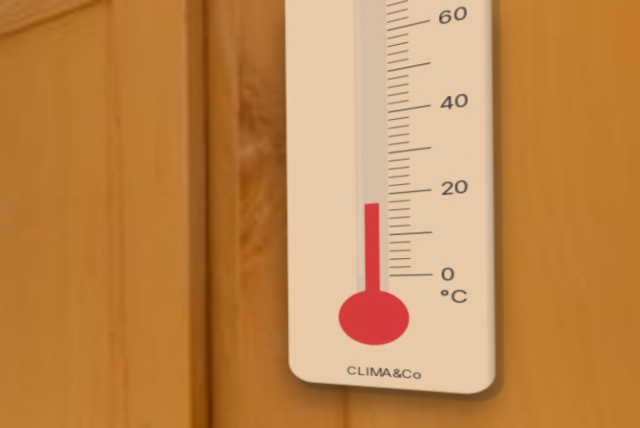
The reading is 18 °C
